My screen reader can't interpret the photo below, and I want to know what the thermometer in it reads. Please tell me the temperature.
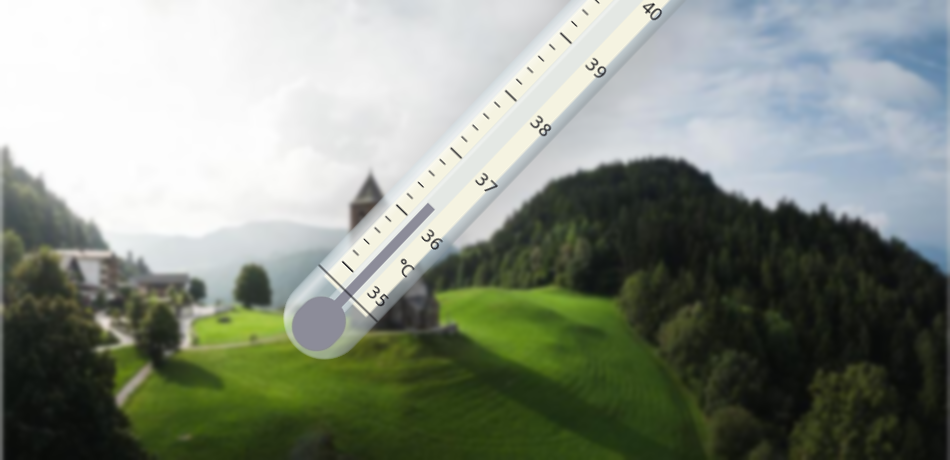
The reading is 36.3 °C
